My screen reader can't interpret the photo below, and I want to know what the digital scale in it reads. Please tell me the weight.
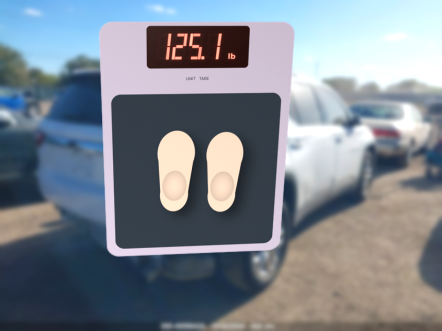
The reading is 125.1 lb
